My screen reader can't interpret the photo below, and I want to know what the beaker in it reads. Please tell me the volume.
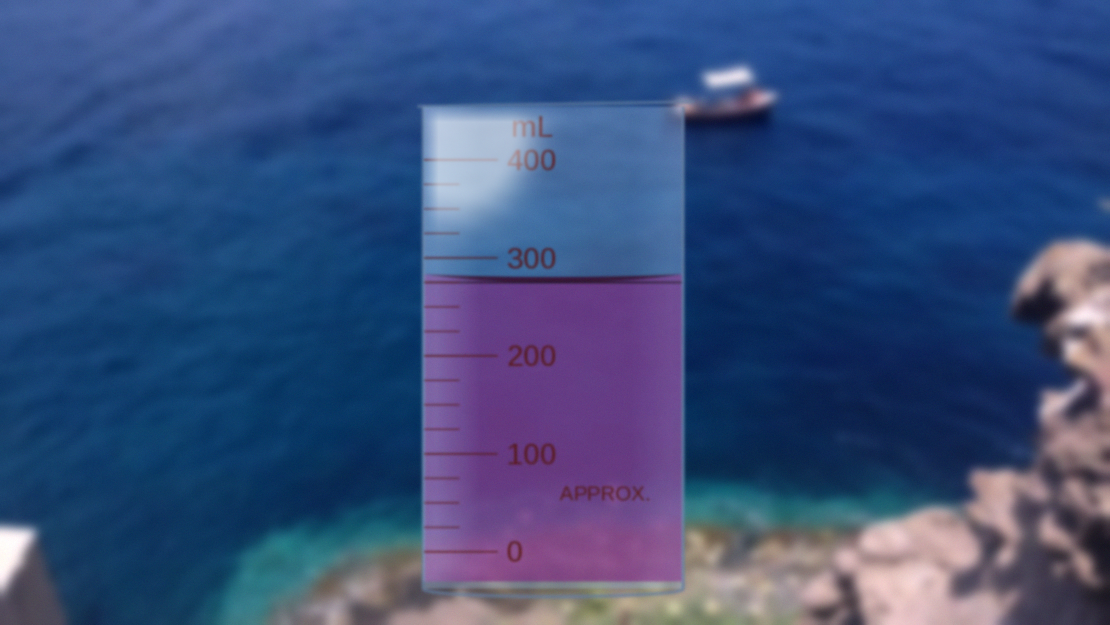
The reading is 275 mL
